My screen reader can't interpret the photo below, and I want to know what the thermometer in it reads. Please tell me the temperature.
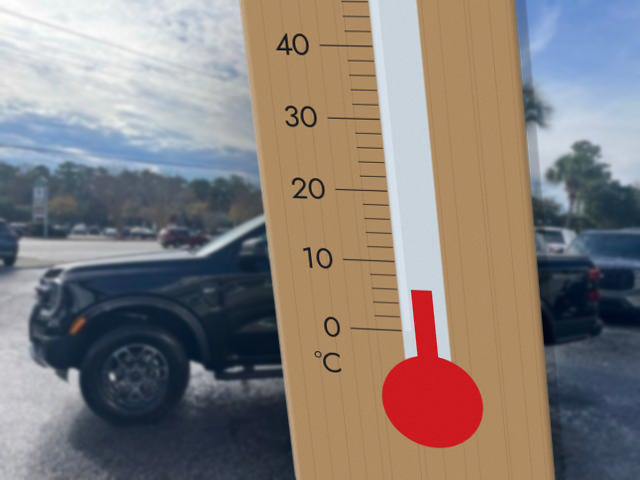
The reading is 6 °C
